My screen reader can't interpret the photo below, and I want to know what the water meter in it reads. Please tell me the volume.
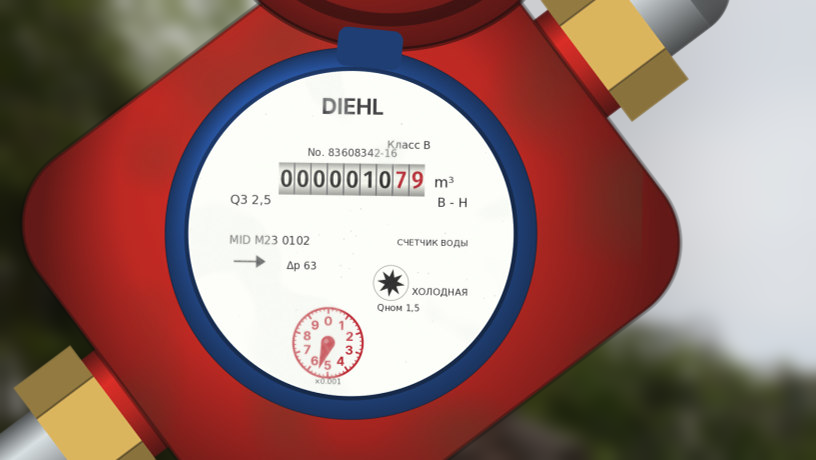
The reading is 10.795 m³
